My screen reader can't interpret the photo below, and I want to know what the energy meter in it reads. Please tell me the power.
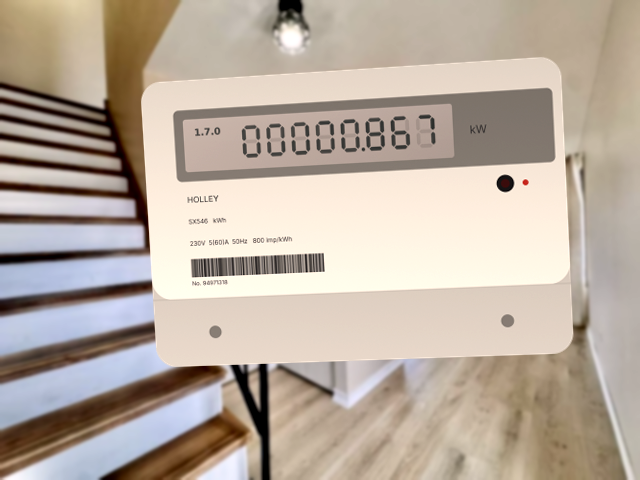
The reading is 0.867 kW
